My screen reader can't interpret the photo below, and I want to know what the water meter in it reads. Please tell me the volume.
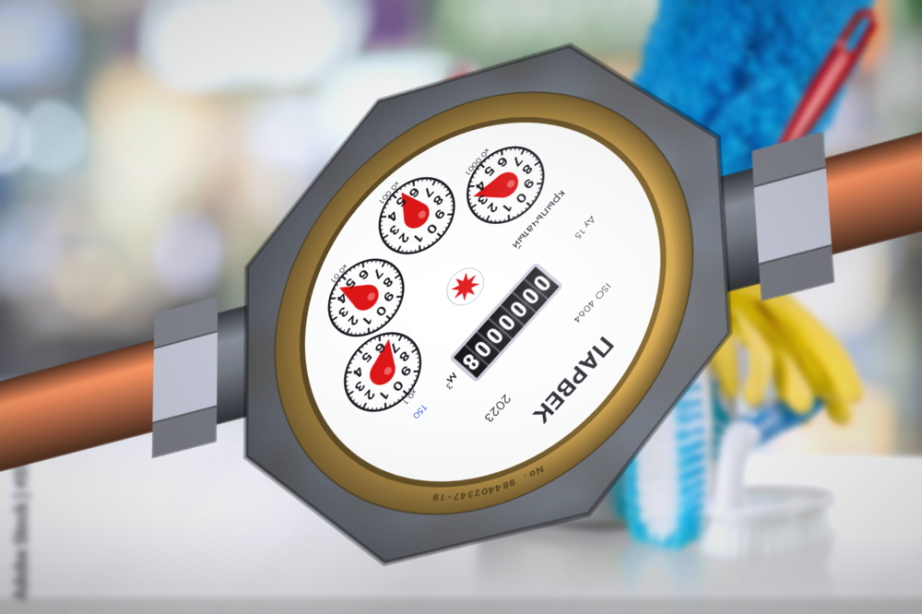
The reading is 8.6453 m³
